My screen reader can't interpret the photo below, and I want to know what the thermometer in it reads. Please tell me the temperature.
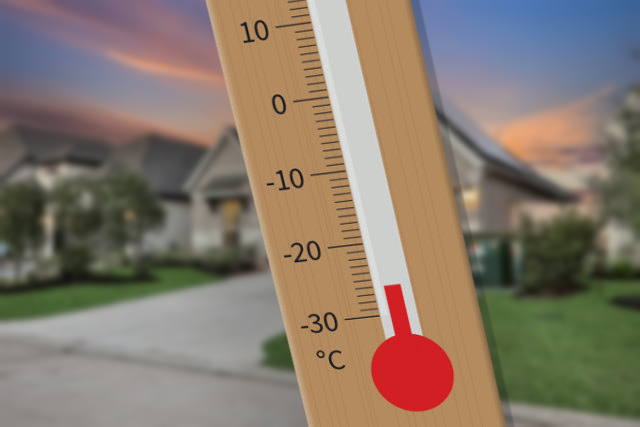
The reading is -26 °C
